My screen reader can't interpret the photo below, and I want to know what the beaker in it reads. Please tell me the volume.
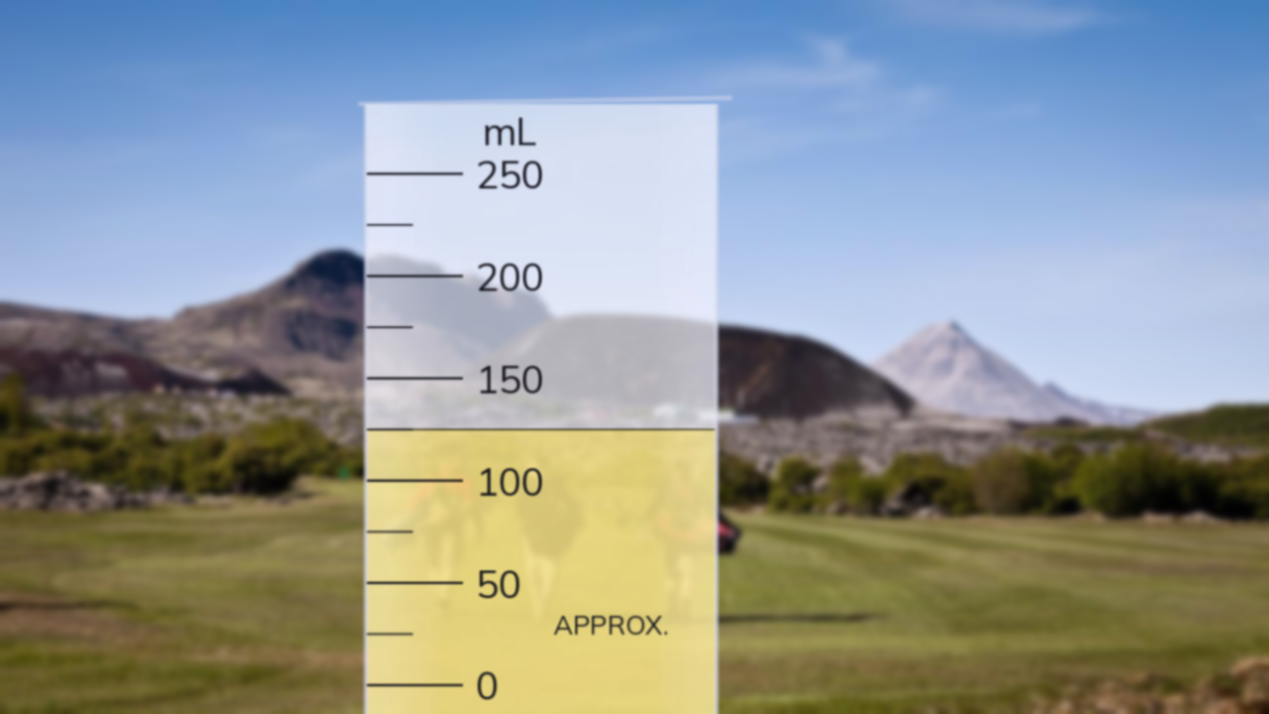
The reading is 125 mL
